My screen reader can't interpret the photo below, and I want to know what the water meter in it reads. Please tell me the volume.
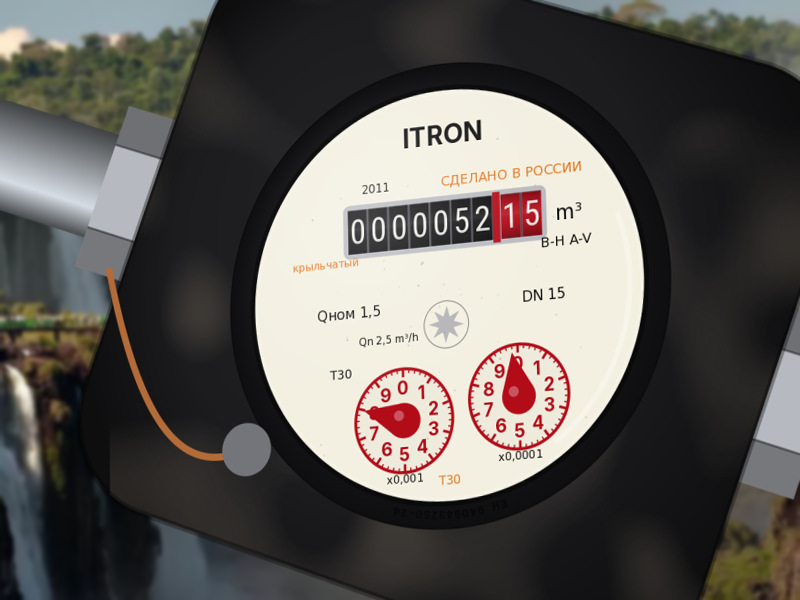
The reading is 52.1579 m³
